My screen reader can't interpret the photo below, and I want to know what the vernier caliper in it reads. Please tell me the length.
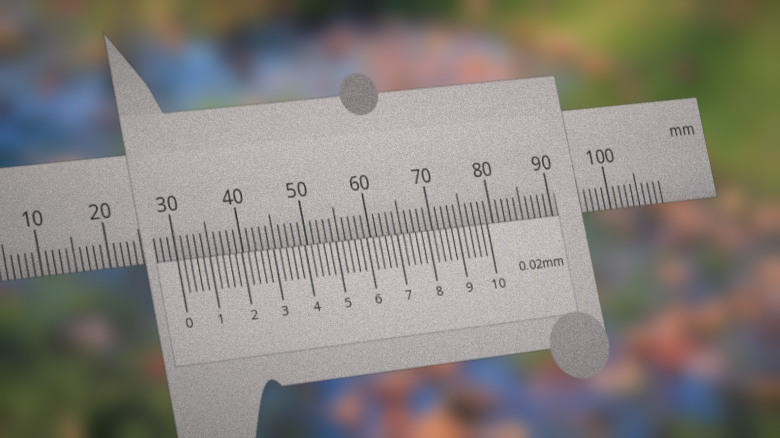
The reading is 30.0 mm
